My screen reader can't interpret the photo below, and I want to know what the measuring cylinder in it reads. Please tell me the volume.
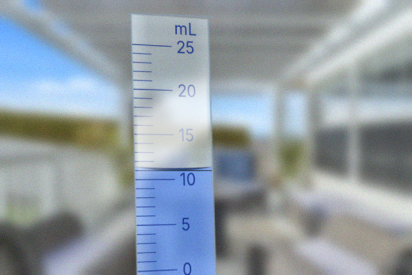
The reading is 11 mL
